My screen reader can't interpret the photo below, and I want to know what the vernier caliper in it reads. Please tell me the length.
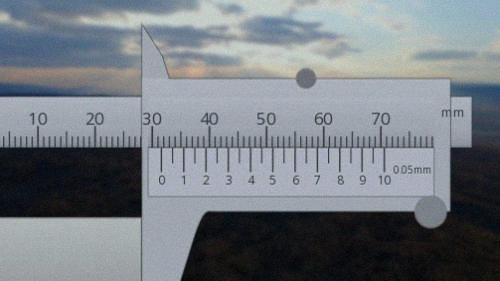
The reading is 31.6 mm
